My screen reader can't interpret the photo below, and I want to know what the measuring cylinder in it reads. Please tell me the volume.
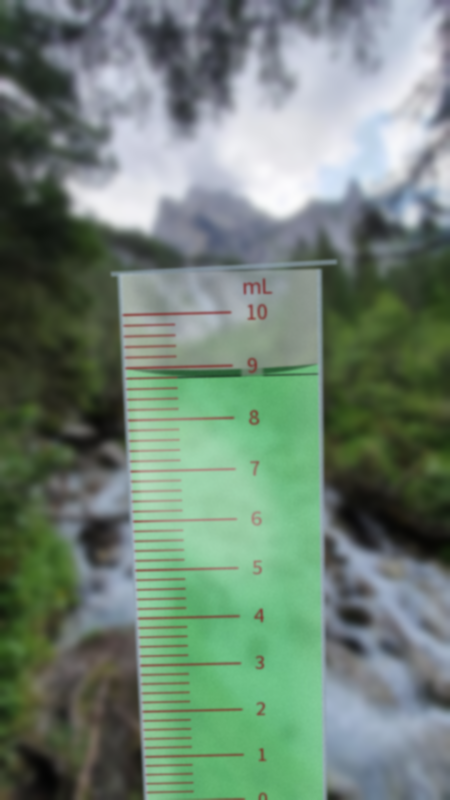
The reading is 8.8 mL
